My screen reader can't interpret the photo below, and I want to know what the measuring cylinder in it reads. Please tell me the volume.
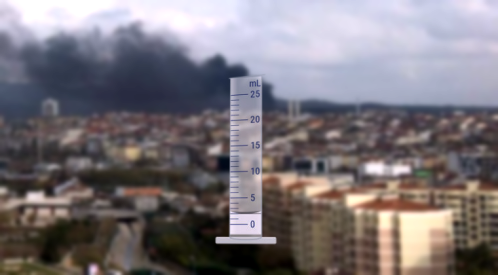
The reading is 2 mL
